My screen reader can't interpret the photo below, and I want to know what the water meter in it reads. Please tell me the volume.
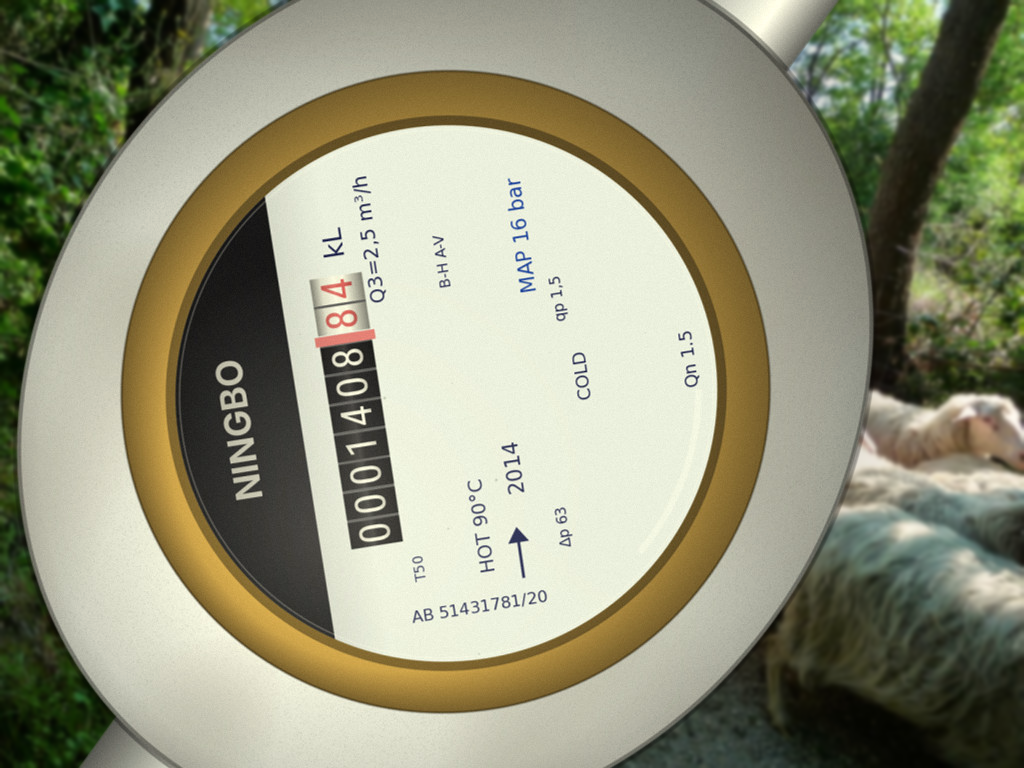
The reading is 1408.84 kL
